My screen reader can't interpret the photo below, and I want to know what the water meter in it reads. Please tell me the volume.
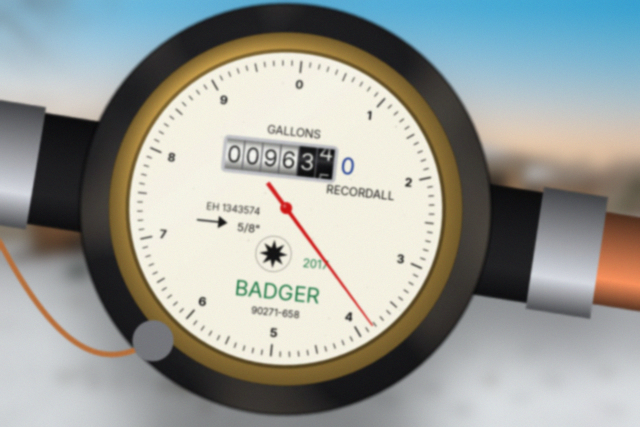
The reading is 96343.8 gal
